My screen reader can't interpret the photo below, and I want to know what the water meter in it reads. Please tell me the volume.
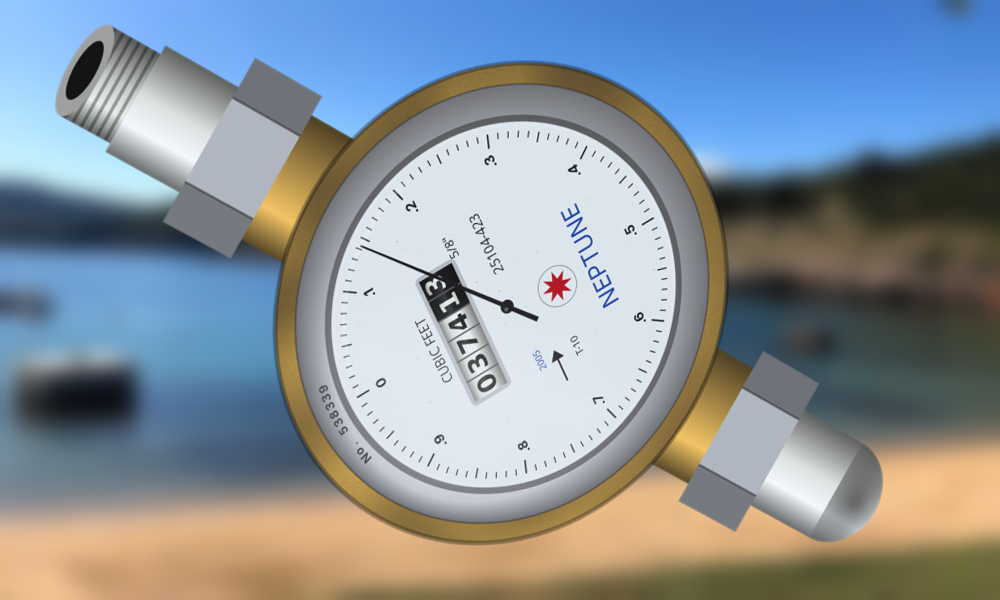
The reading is 37413.14 ft³
